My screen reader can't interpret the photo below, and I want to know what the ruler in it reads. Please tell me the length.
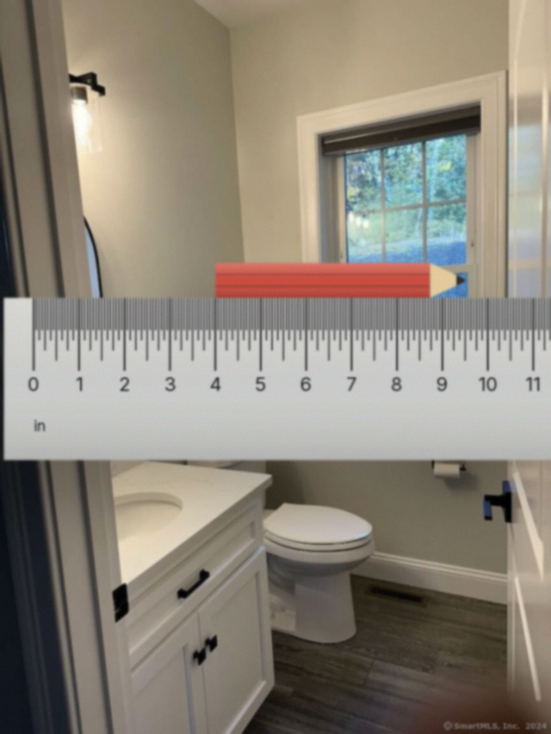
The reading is 5.5 in
